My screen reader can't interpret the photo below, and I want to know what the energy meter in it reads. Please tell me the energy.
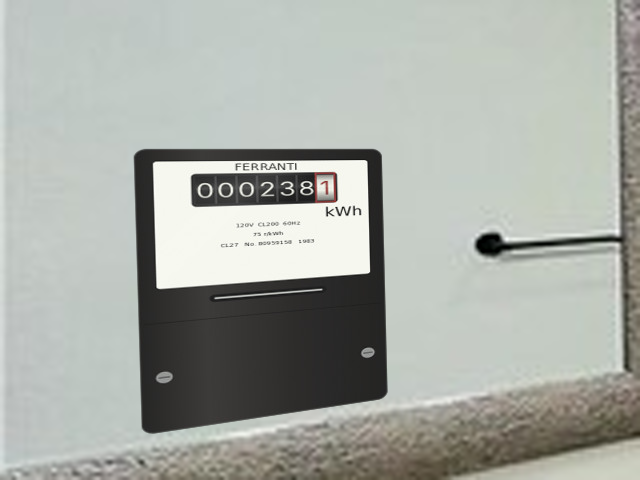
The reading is 238.1 kWh
